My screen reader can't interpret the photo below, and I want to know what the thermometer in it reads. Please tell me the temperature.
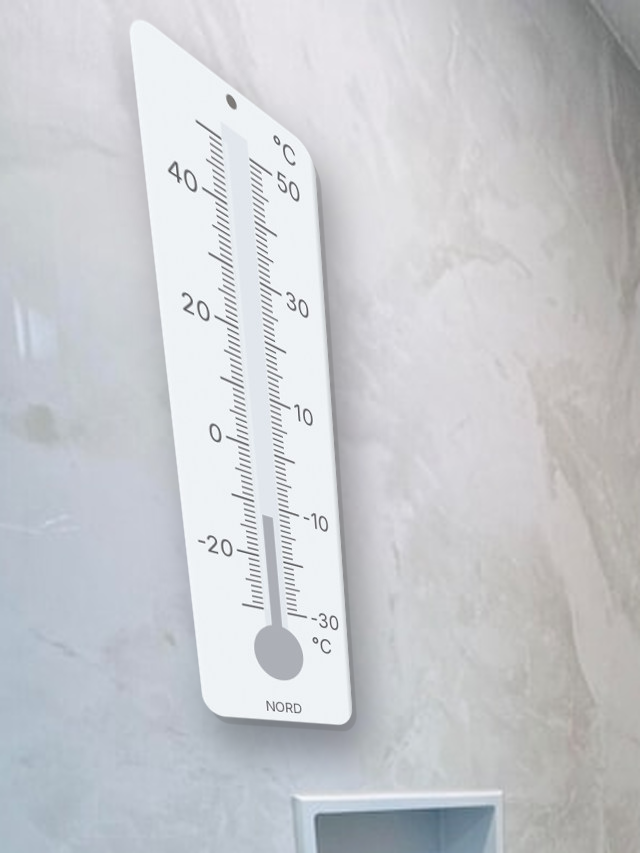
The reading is -12 °C
